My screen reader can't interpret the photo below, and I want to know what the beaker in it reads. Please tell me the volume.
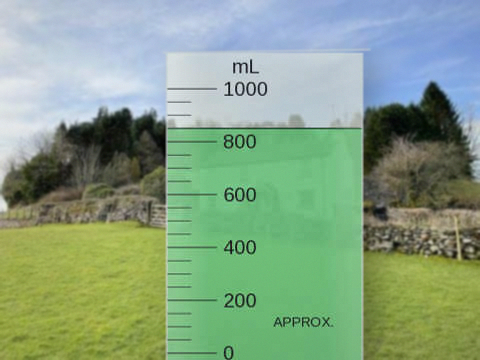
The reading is 850 mL
